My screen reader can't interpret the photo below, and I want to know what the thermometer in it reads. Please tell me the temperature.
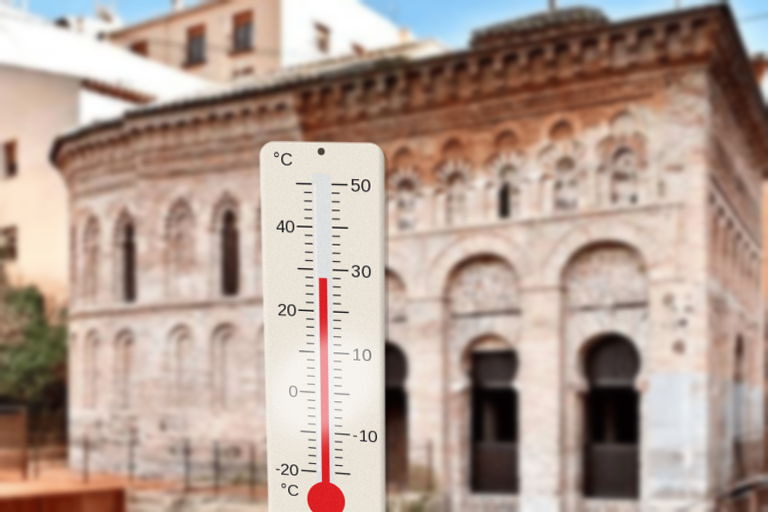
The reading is 28 °C
